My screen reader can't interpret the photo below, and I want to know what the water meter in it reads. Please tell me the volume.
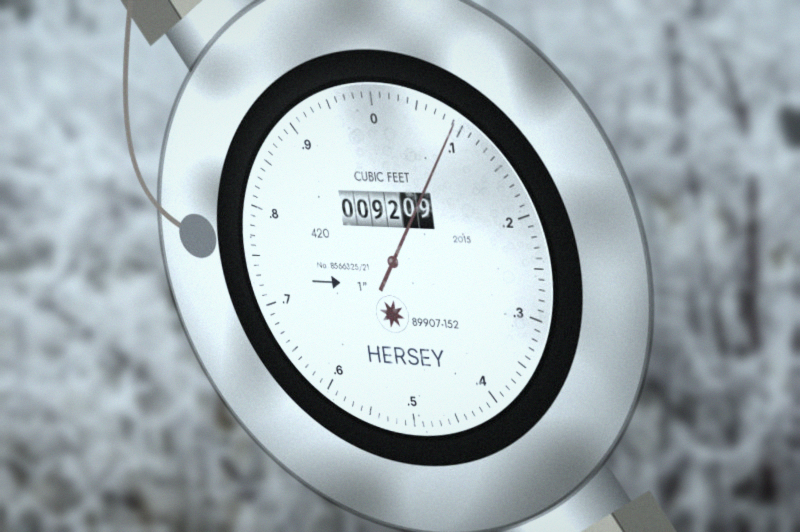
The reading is 9209.09 ft³
